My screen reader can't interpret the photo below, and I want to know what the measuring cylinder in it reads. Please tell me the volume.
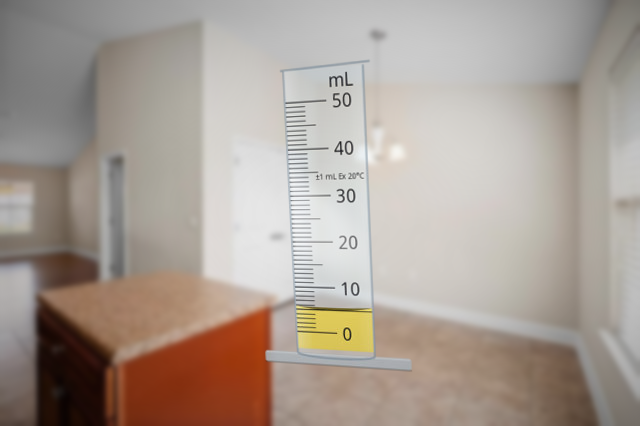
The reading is 5 mL
